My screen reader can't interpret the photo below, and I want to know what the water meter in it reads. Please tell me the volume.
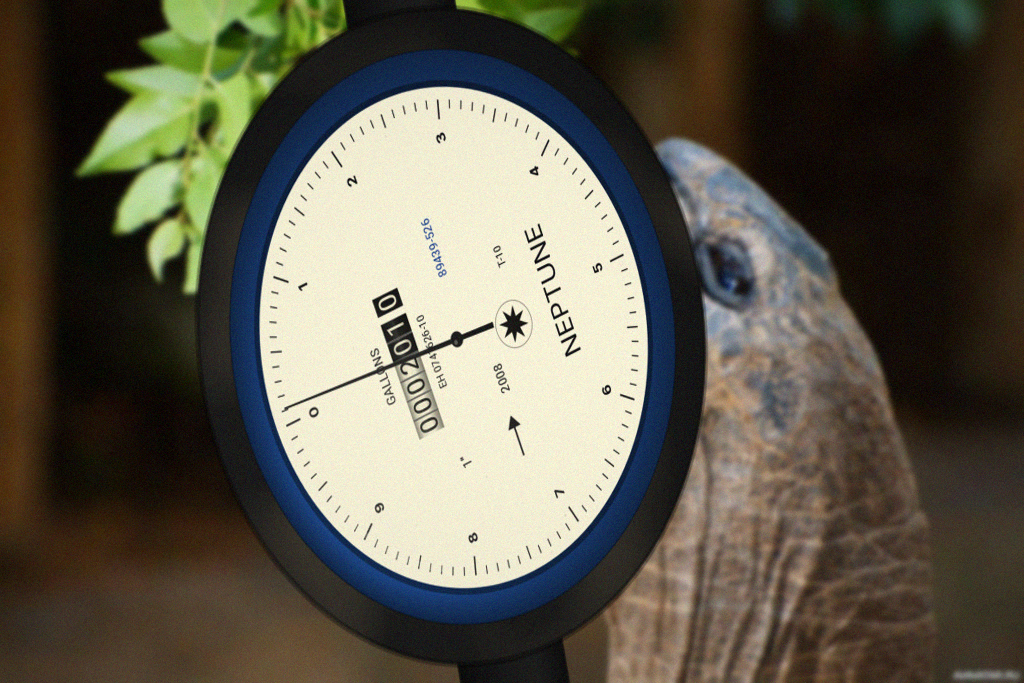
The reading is 2010.1 gal
